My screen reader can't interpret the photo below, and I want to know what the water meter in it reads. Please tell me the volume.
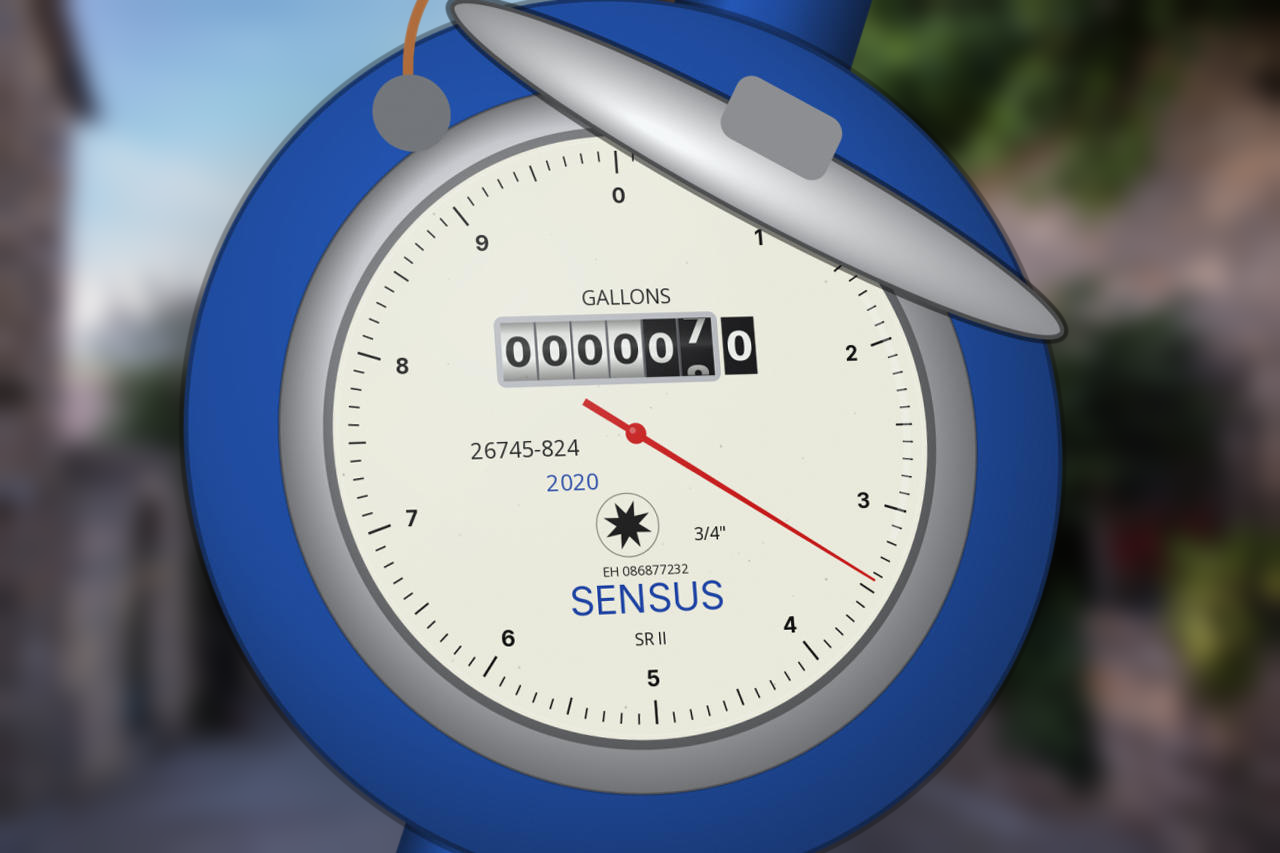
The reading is 73.4 gal
